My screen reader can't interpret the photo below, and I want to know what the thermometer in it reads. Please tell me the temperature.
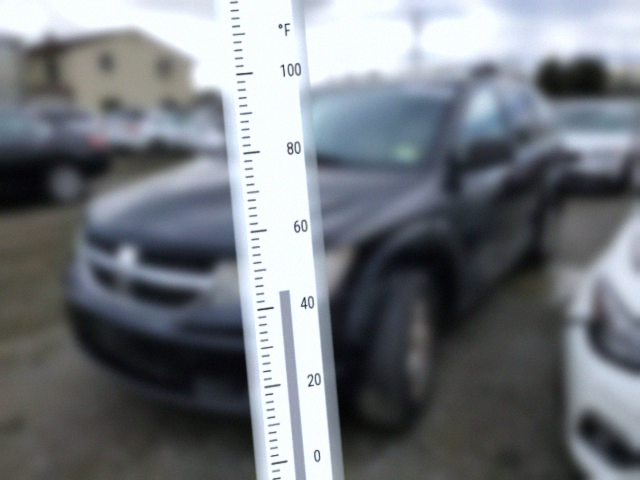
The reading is 44 °F
